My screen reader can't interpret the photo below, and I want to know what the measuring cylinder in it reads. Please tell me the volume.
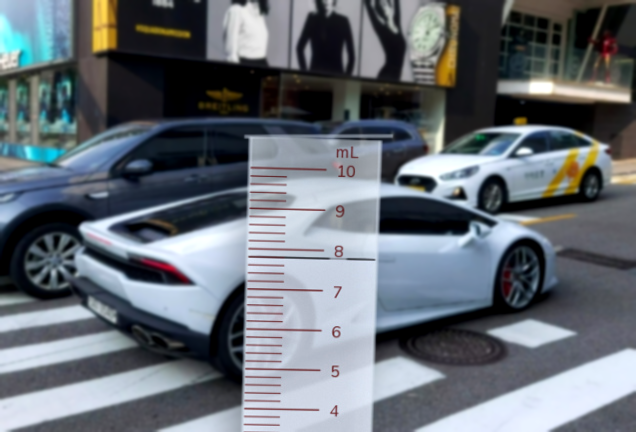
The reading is 7.8 mL
